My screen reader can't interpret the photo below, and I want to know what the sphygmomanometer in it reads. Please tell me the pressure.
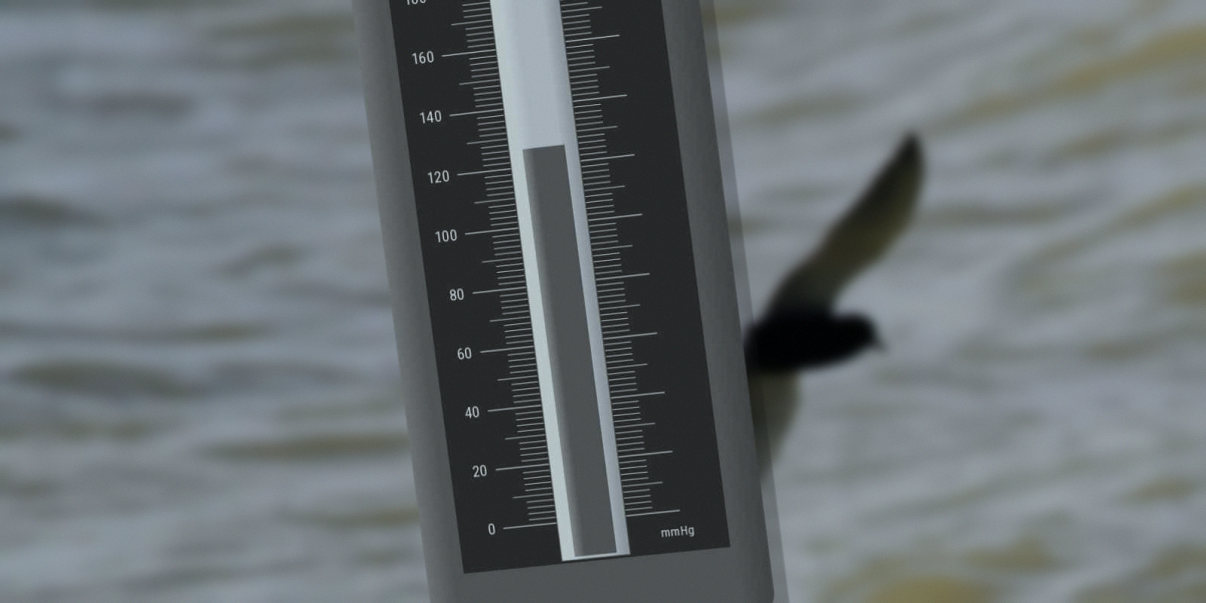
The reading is 126 mmHg
